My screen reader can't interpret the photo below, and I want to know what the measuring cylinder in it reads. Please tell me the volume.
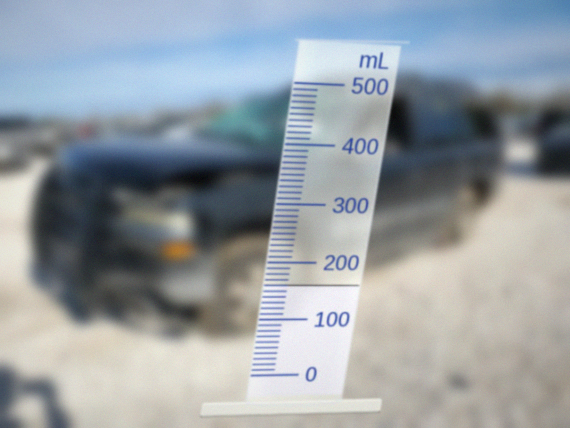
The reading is 160 mL
